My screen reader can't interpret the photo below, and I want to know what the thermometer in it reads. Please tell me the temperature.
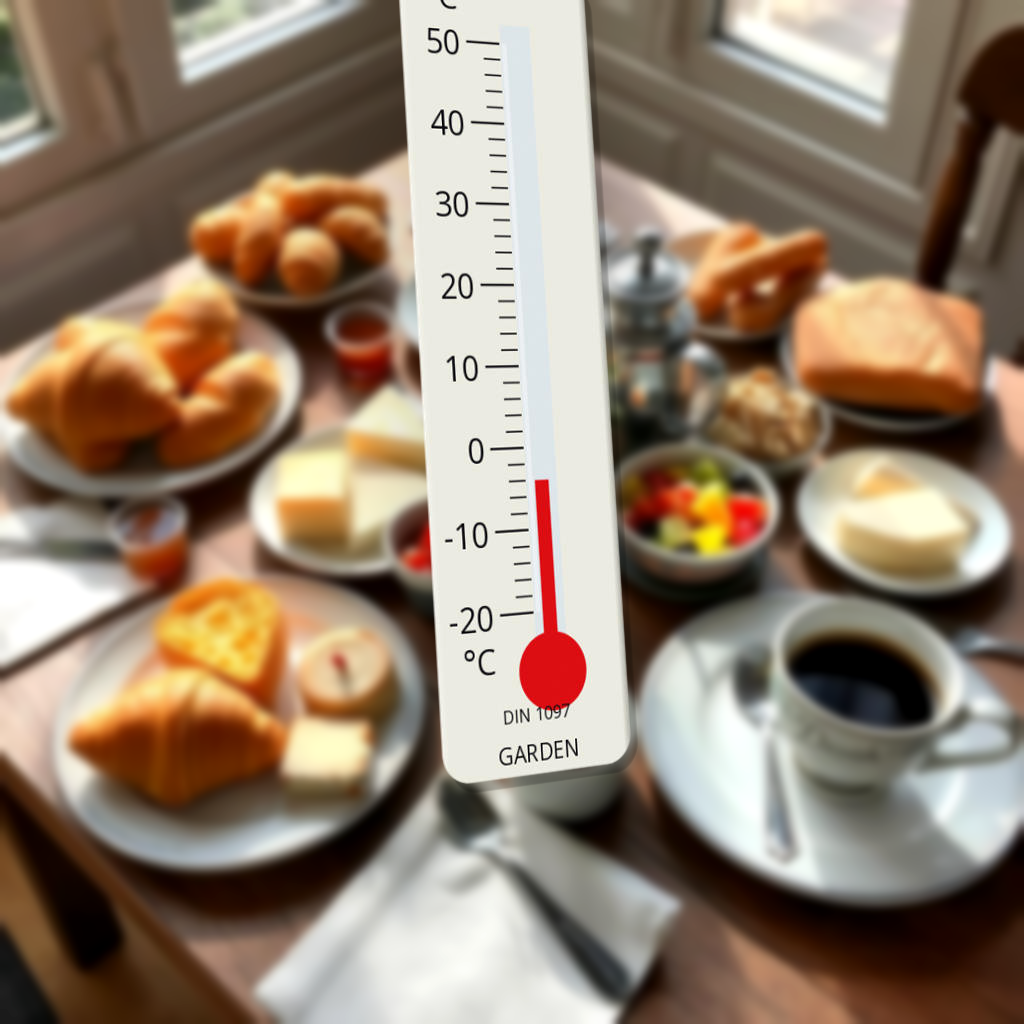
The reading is -4 °C
